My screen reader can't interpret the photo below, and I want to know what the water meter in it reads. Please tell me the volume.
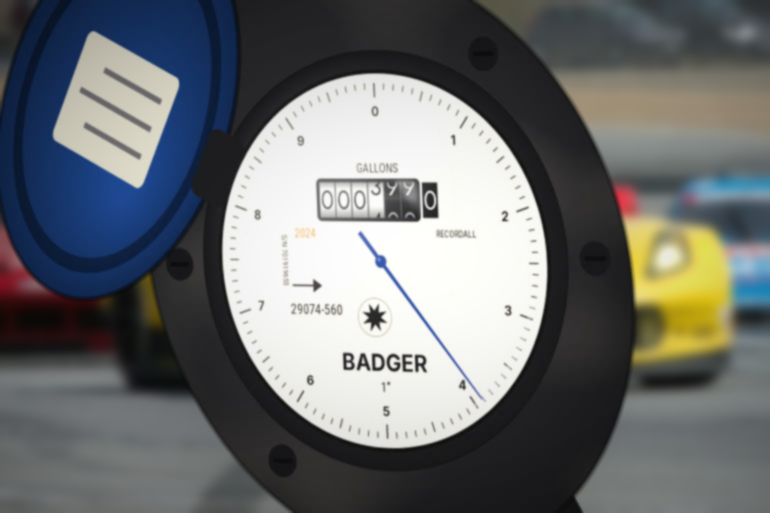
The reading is 3993.9 gal
